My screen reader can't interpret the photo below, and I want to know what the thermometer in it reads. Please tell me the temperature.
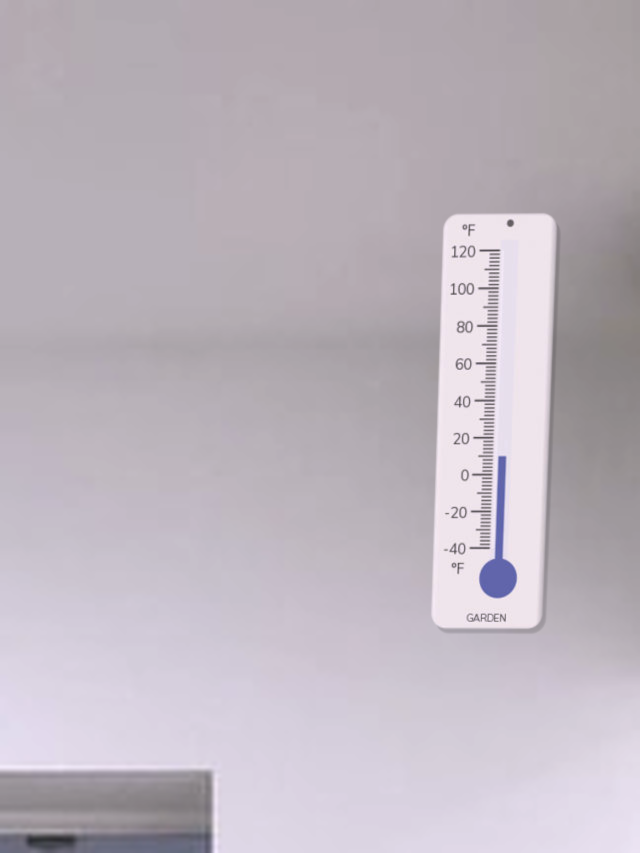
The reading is 10 °F
